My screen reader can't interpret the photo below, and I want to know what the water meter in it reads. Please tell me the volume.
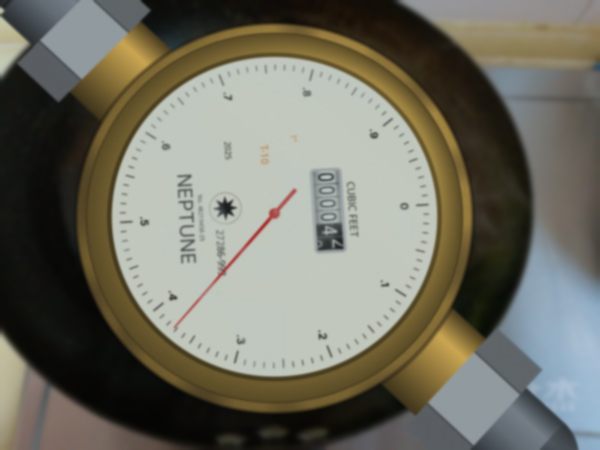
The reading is 42.37 ft³
